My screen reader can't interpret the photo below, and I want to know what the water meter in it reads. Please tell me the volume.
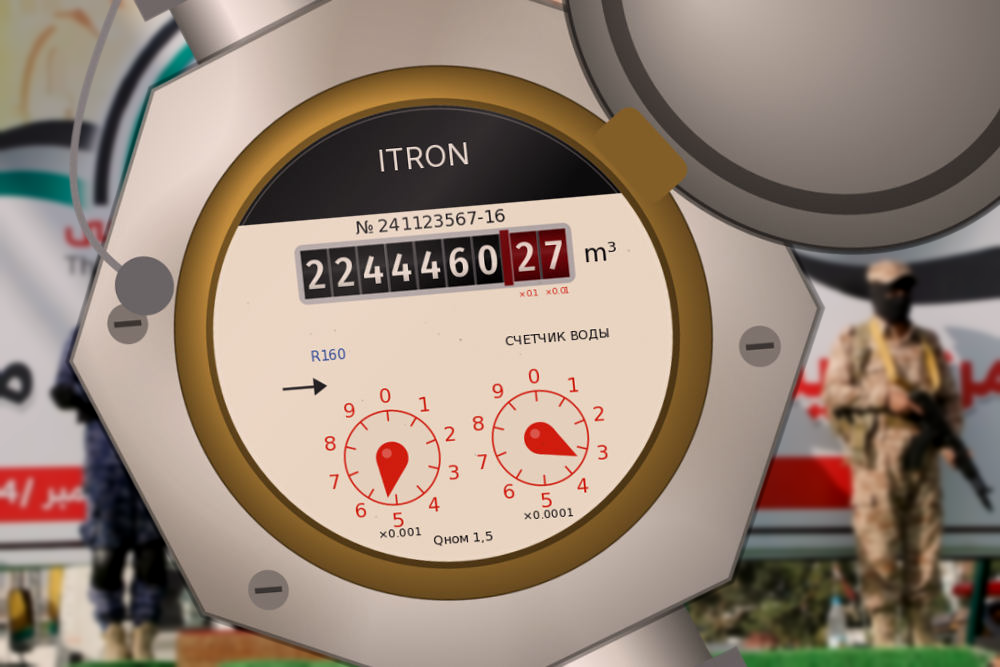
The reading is 2244460.2753 m³
